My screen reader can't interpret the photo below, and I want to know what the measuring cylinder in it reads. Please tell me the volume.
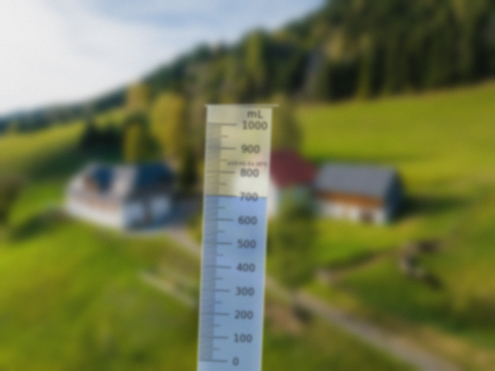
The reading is 700 mL
